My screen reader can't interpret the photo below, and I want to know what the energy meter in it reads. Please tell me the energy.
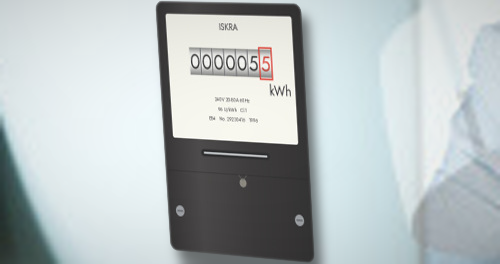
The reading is 5.5 kWh
